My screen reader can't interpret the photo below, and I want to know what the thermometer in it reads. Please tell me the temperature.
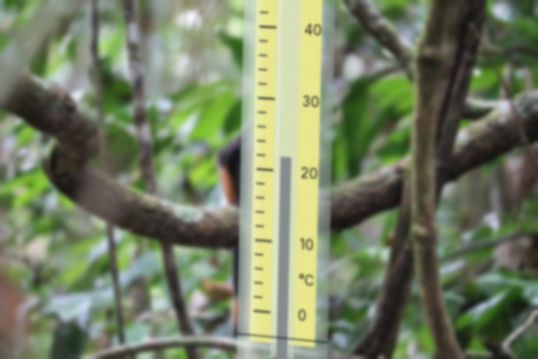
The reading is 22 °C
